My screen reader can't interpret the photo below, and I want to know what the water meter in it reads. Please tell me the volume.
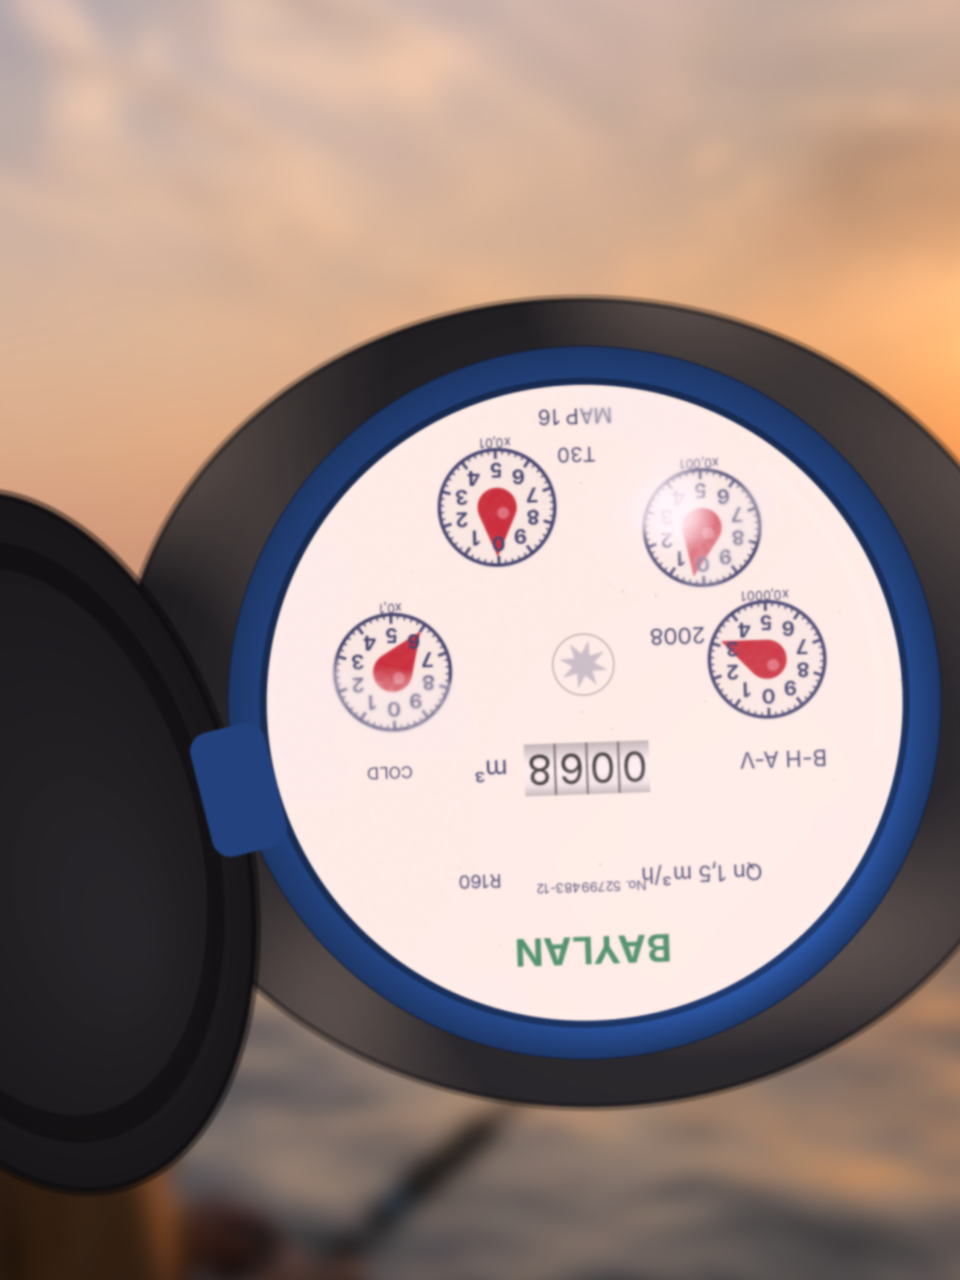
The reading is 68.6003 m³
